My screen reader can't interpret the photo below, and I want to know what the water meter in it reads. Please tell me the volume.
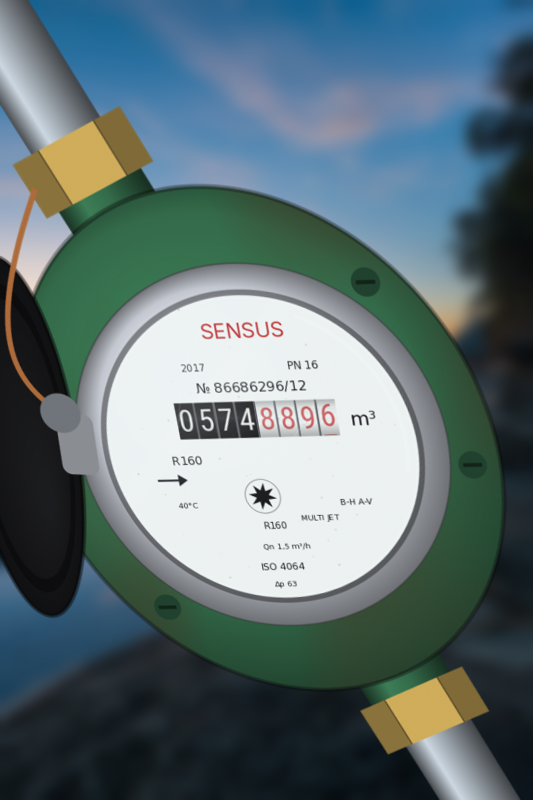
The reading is 574.8896 m³
